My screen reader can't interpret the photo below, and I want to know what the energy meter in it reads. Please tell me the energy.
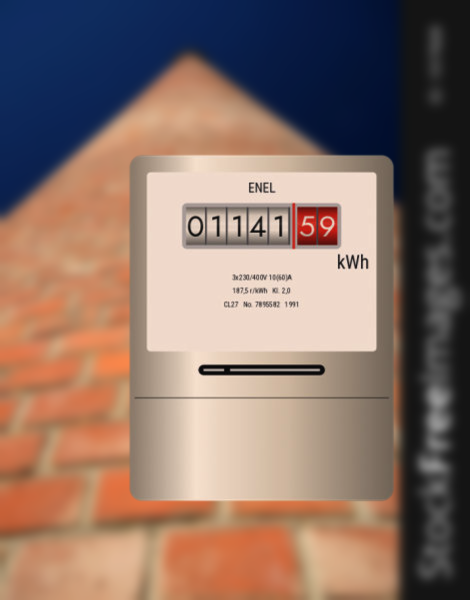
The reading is 1141.59 kWh
